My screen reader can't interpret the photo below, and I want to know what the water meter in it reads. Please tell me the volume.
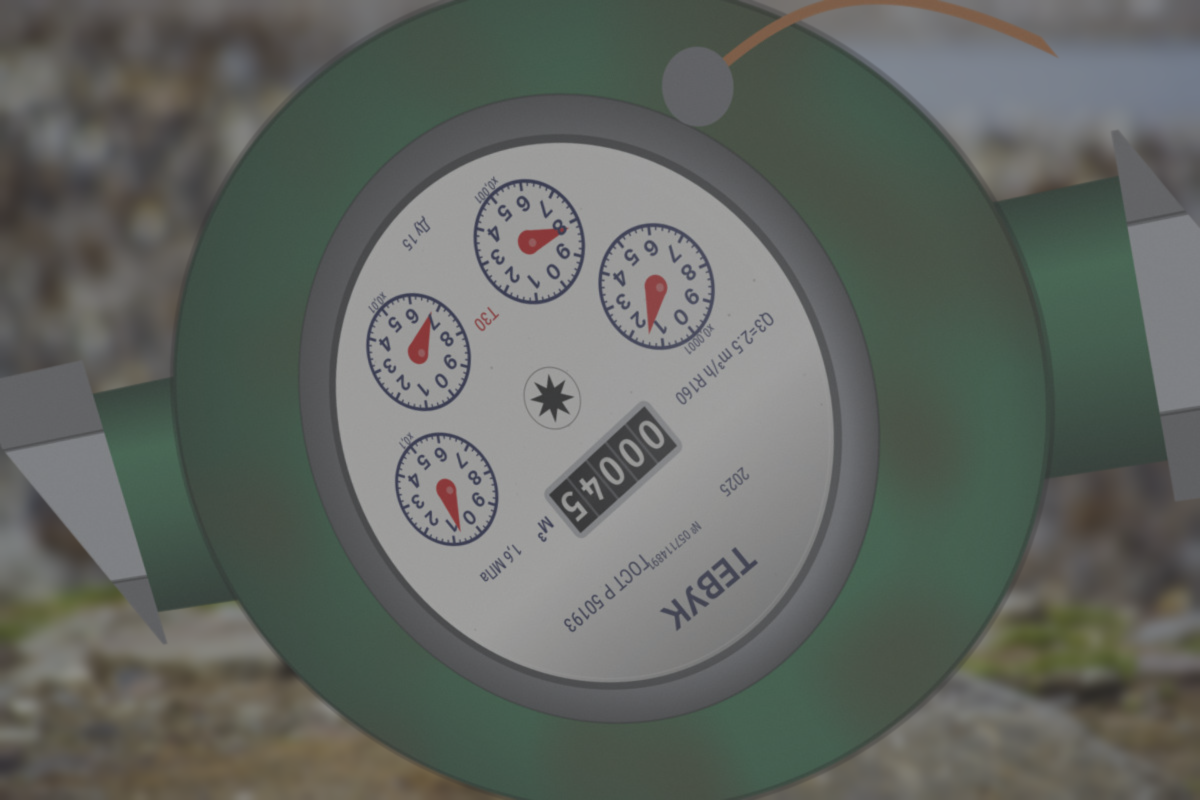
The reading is 45.0681 m³
